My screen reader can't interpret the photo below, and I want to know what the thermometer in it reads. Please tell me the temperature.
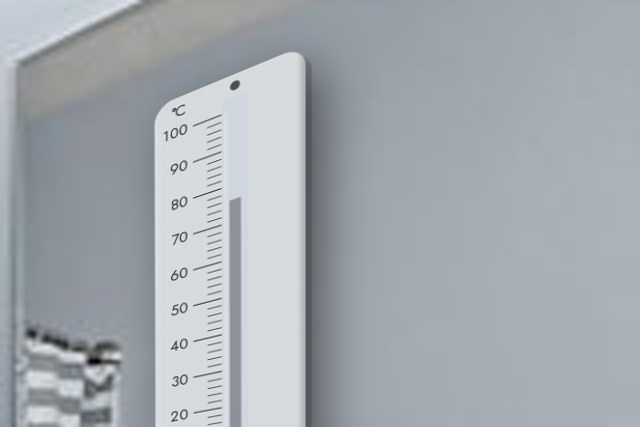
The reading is 76 °C
